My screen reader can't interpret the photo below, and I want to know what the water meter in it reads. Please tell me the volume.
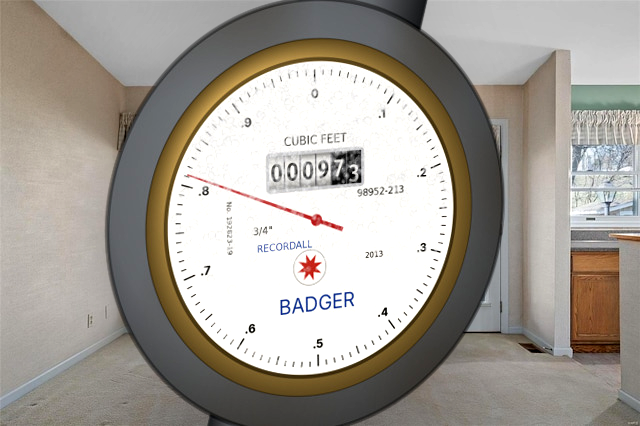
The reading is 972.81 ft³
